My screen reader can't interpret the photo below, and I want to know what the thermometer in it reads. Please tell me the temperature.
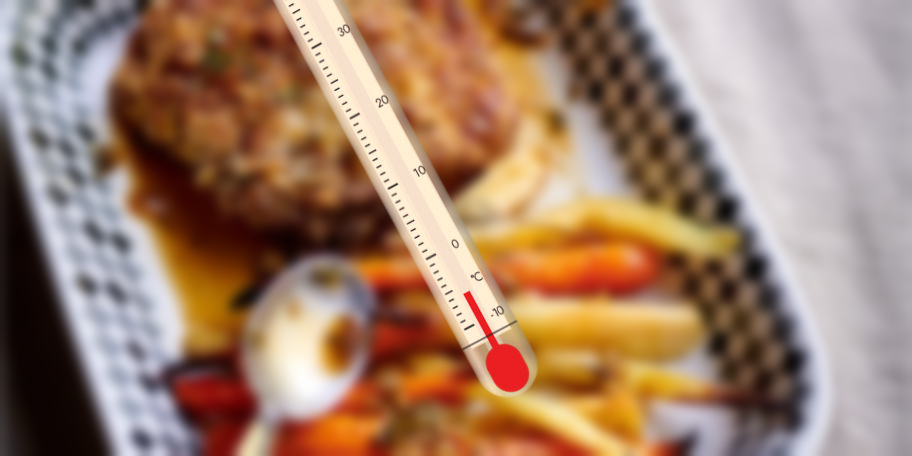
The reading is -6 °C
